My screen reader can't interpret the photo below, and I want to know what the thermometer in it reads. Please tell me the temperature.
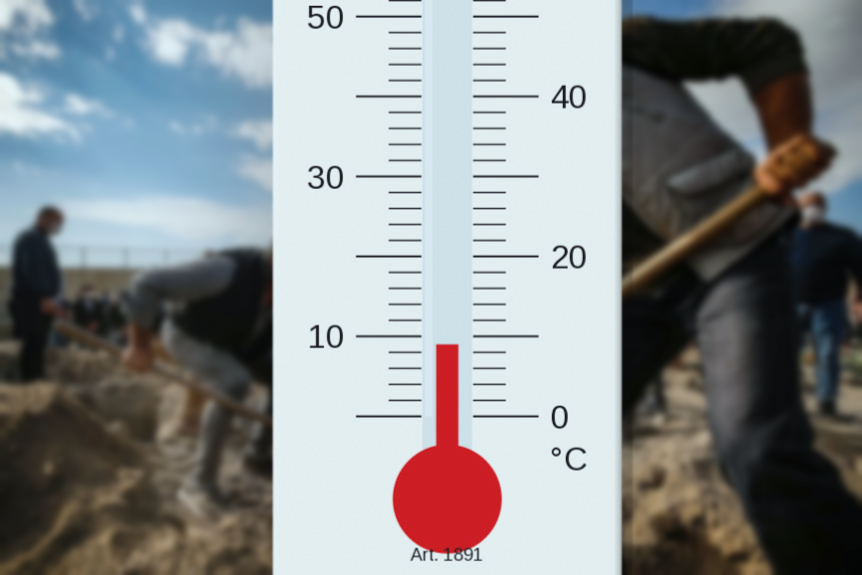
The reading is 9 °C
